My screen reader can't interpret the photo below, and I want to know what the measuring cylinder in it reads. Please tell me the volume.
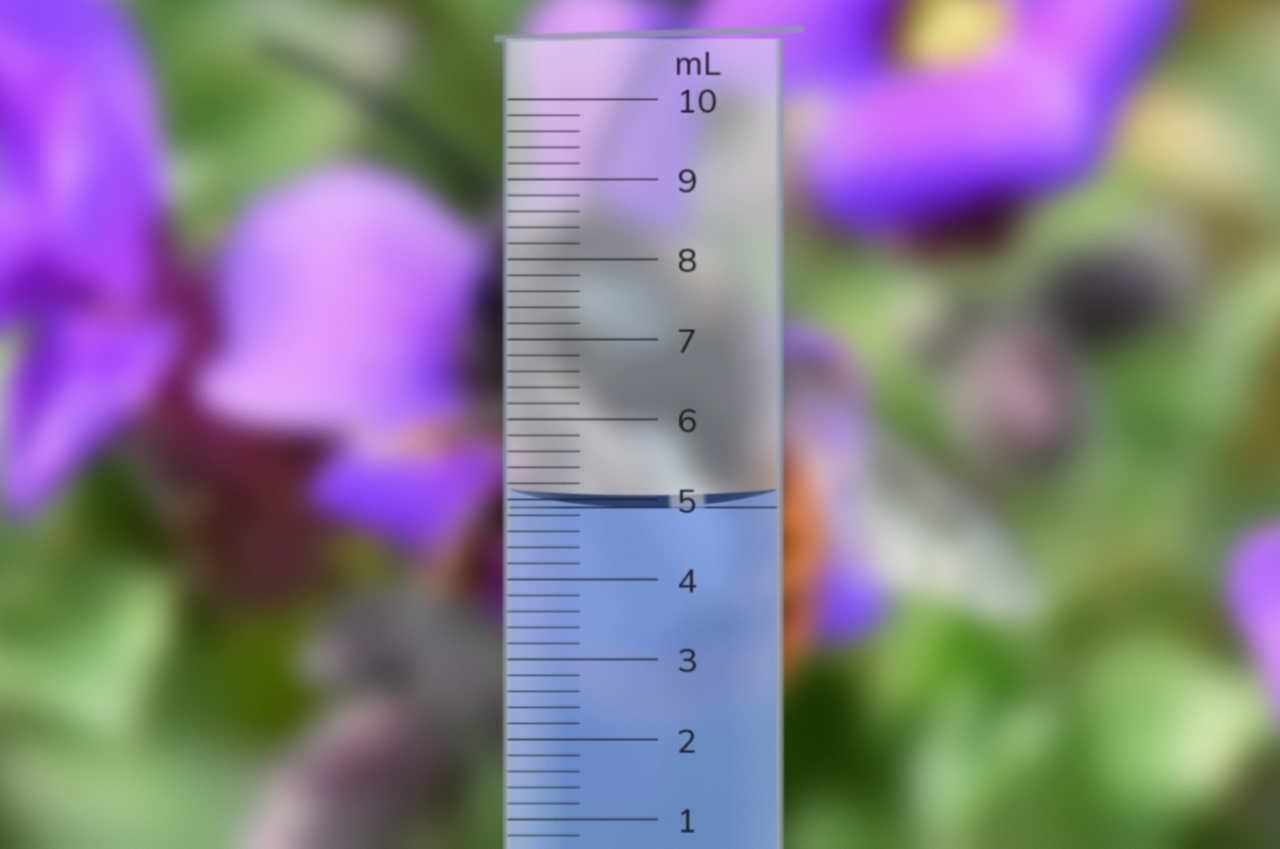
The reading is 4.9 mL
